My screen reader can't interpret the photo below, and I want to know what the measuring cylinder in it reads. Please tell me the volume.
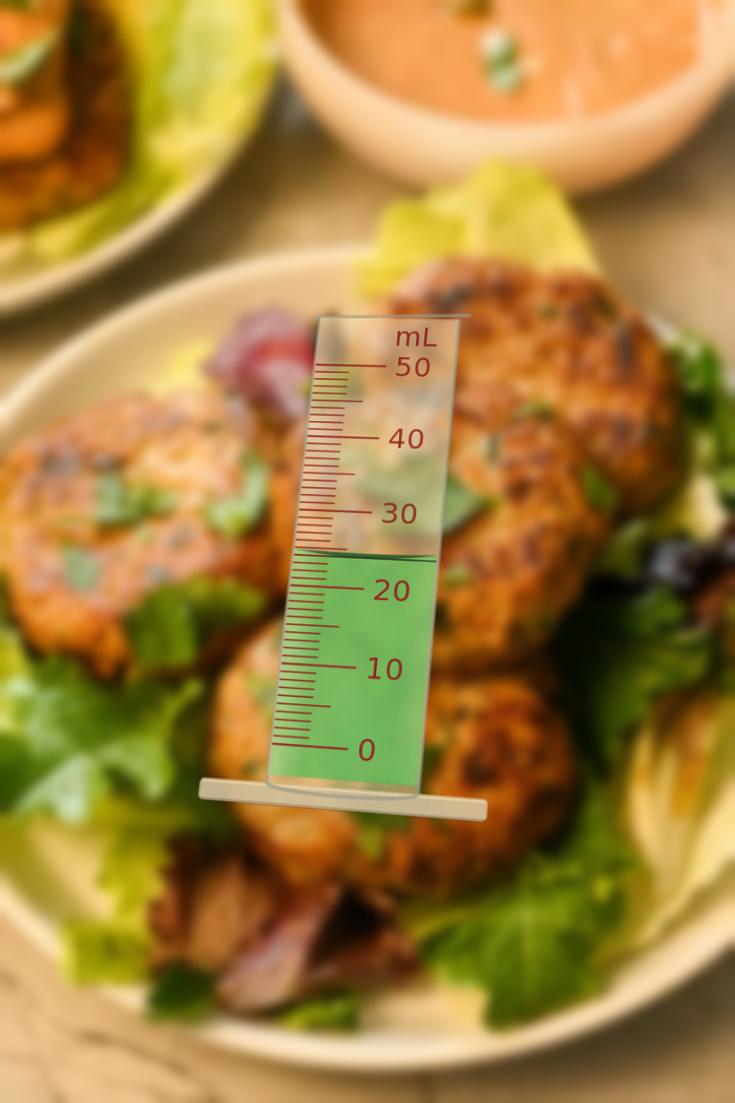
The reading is 24 mL
